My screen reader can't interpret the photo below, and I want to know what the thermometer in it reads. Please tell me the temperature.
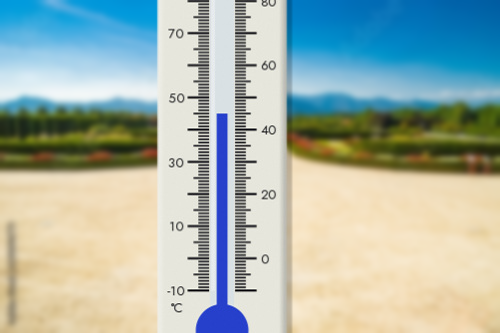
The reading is 45 °C
